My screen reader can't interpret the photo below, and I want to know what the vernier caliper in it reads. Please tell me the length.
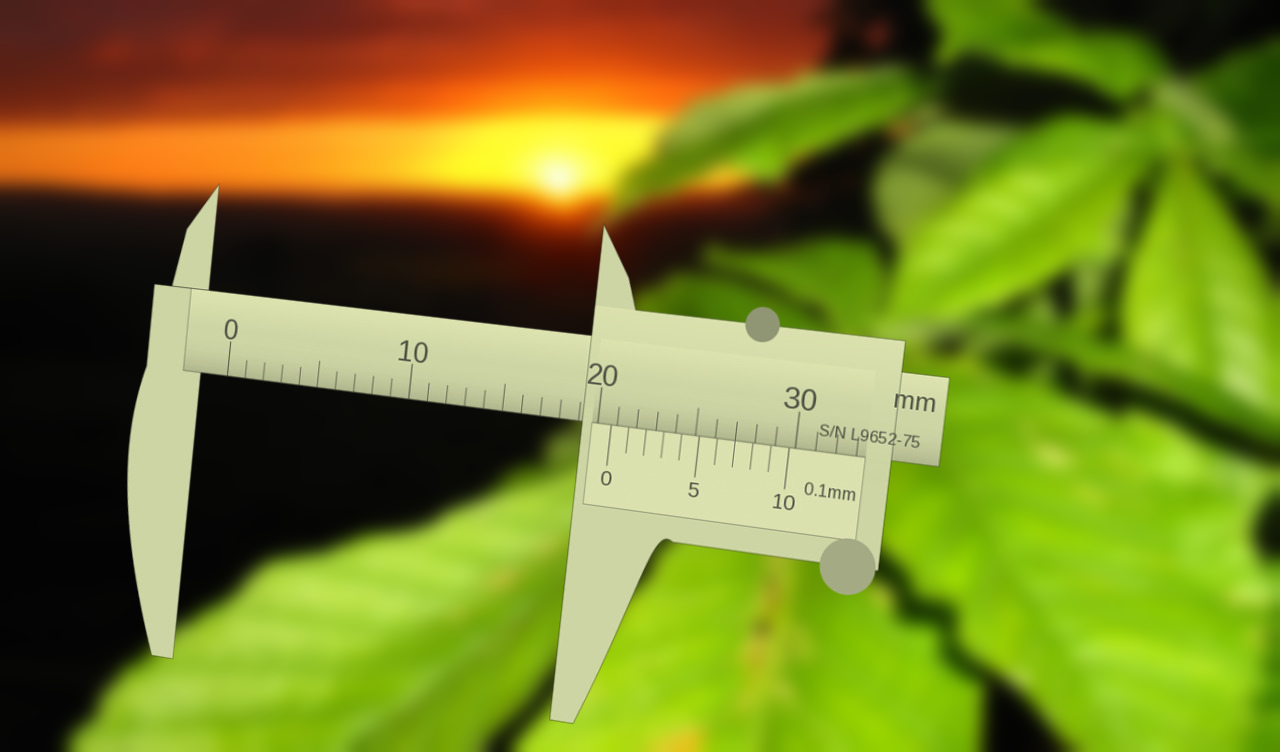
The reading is 20.7 mm
